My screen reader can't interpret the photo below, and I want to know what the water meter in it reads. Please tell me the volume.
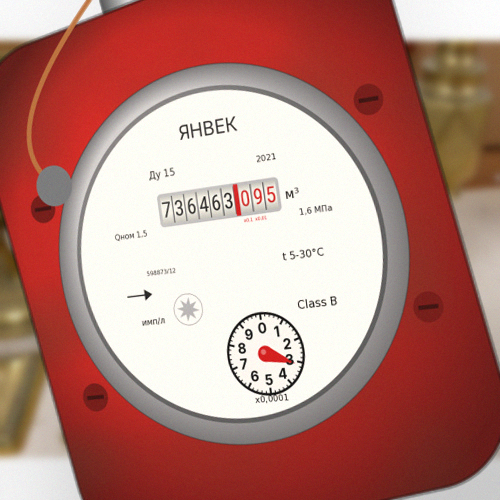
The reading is 736463.0953 m³
